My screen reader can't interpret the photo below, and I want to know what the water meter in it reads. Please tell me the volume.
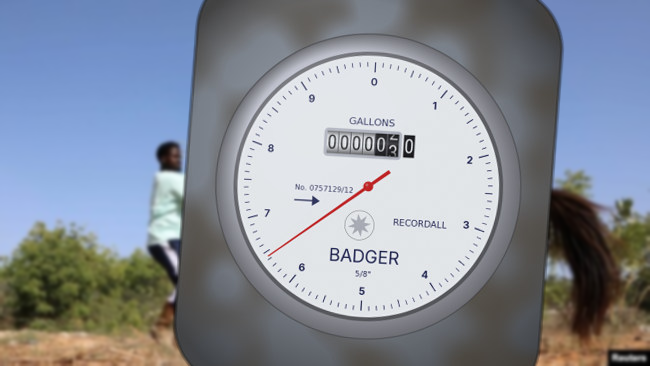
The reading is 26.4 gal
